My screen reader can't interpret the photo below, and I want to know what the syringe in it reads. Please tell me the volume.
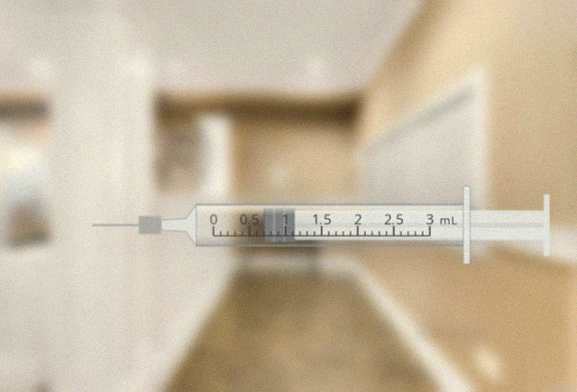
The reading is 0.7 mL
